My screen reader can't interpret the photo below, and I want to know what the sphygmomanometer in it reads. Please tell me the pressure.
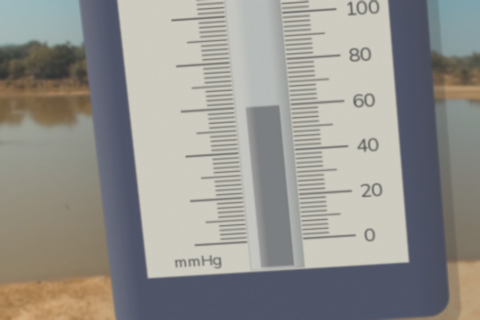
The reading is 60 mmHg
